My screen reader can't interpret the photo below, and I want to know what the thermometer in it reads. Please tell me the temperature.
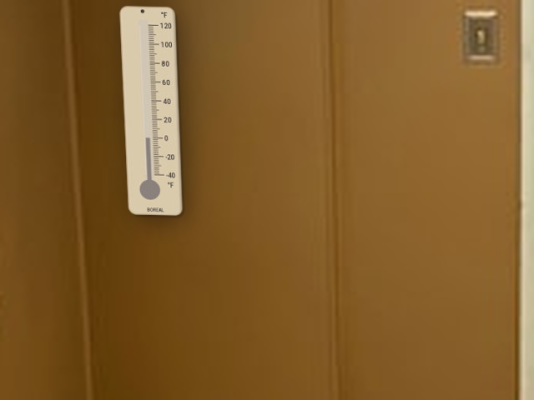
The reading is 0 °F
